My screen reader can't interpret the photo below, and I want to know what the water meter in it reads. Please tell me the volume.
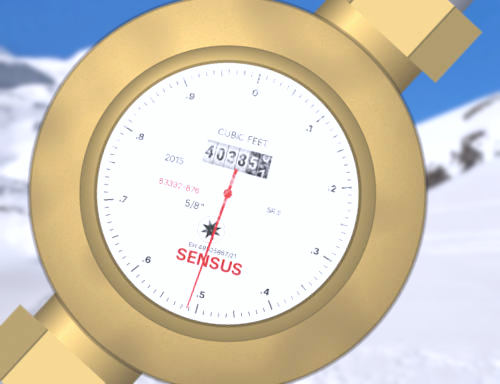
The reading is 403850.51 ft³
